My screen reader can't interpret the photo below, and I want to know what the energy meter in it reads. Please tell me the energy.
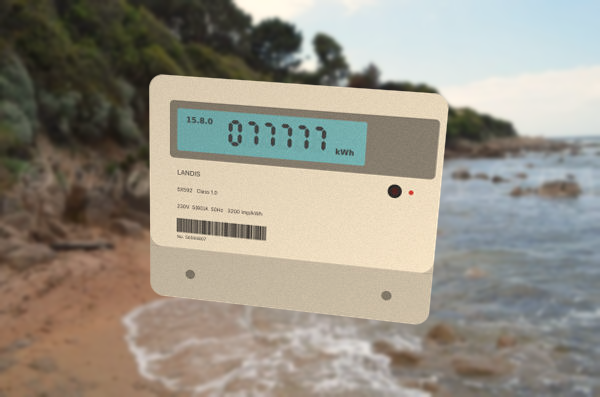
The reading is 77777 kWh
